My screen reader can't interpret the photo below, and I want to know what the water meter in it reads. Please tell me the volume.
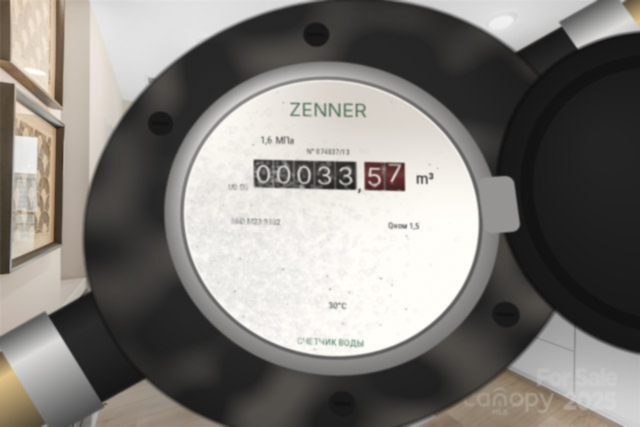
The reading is 33.57 m³
